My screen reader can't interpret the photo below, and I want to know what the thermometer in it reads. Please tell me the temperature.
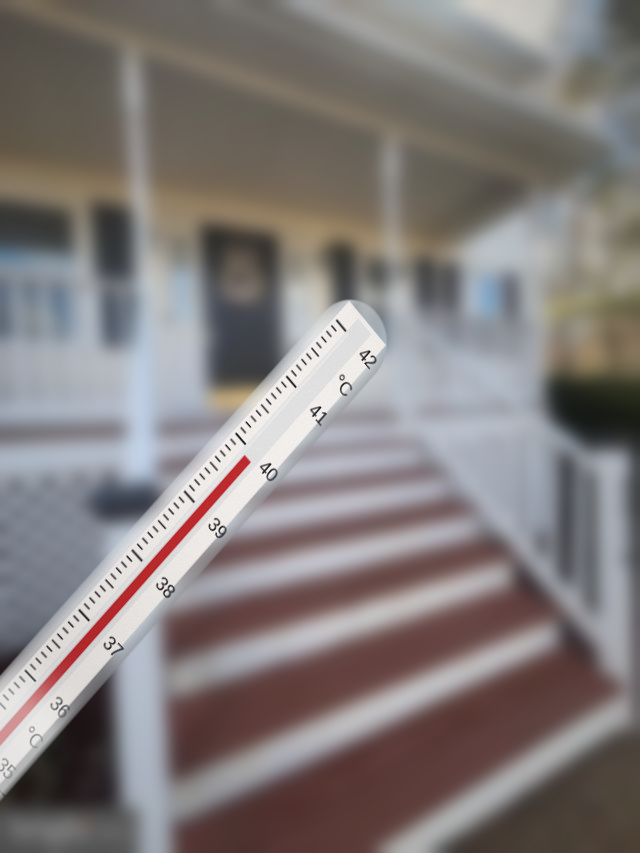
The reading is 39.9 °C
